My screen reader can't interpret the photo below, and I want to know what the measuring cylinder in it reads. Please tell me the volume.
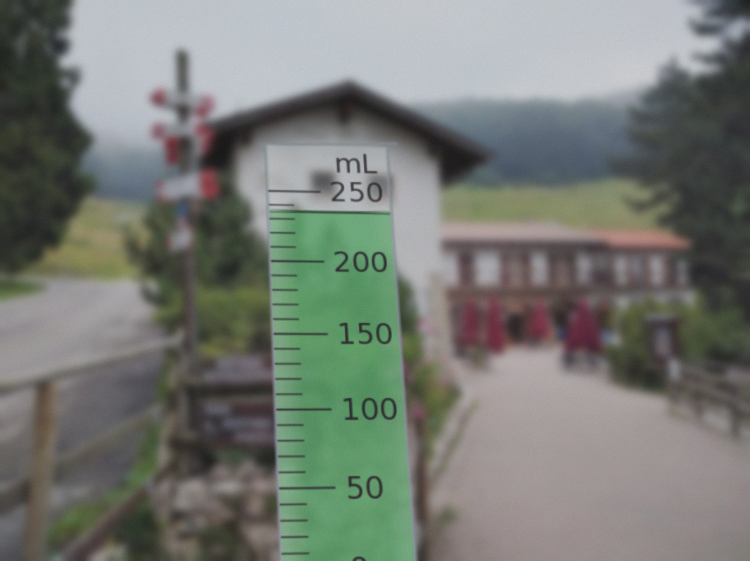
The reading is 235 mL
